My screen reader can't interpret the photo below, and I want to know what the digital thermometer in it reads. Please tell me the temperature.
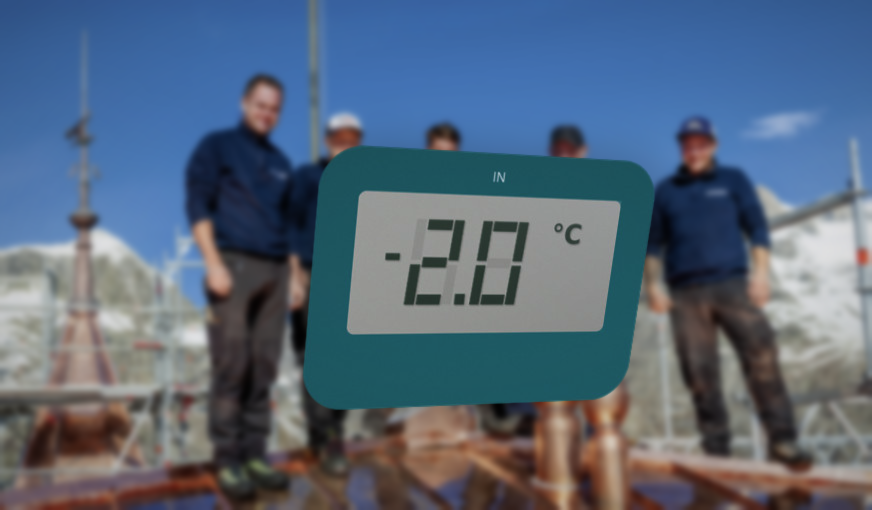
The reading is -2.0 °C
